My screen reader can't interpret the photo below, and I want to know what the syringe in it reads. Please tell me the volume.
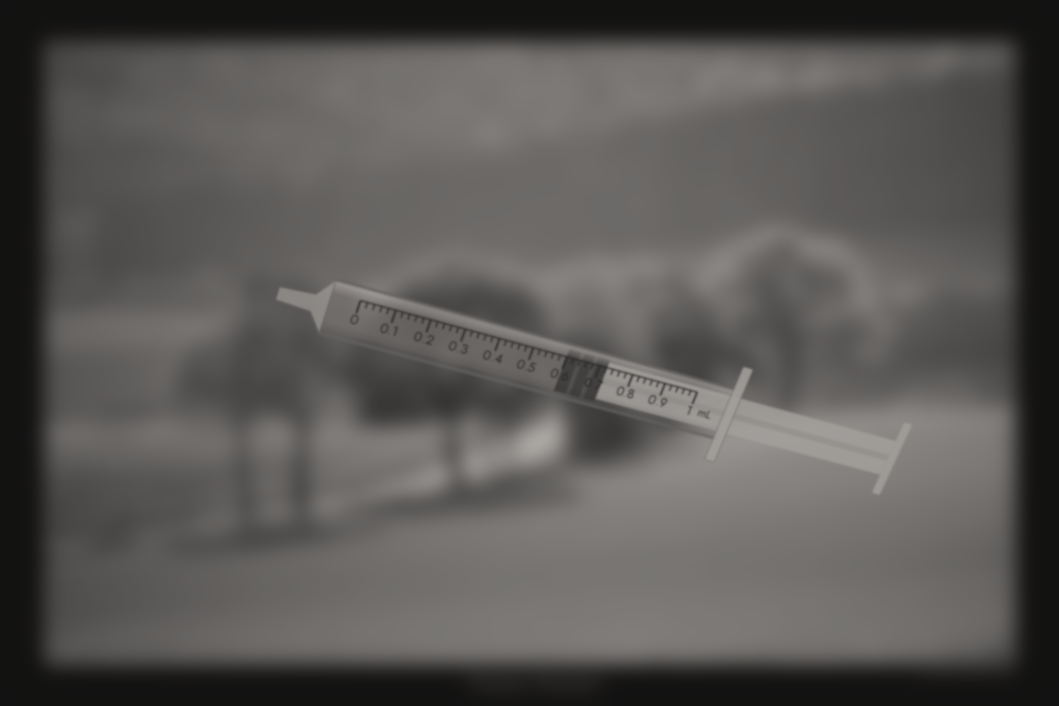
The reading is 0.6 mL
